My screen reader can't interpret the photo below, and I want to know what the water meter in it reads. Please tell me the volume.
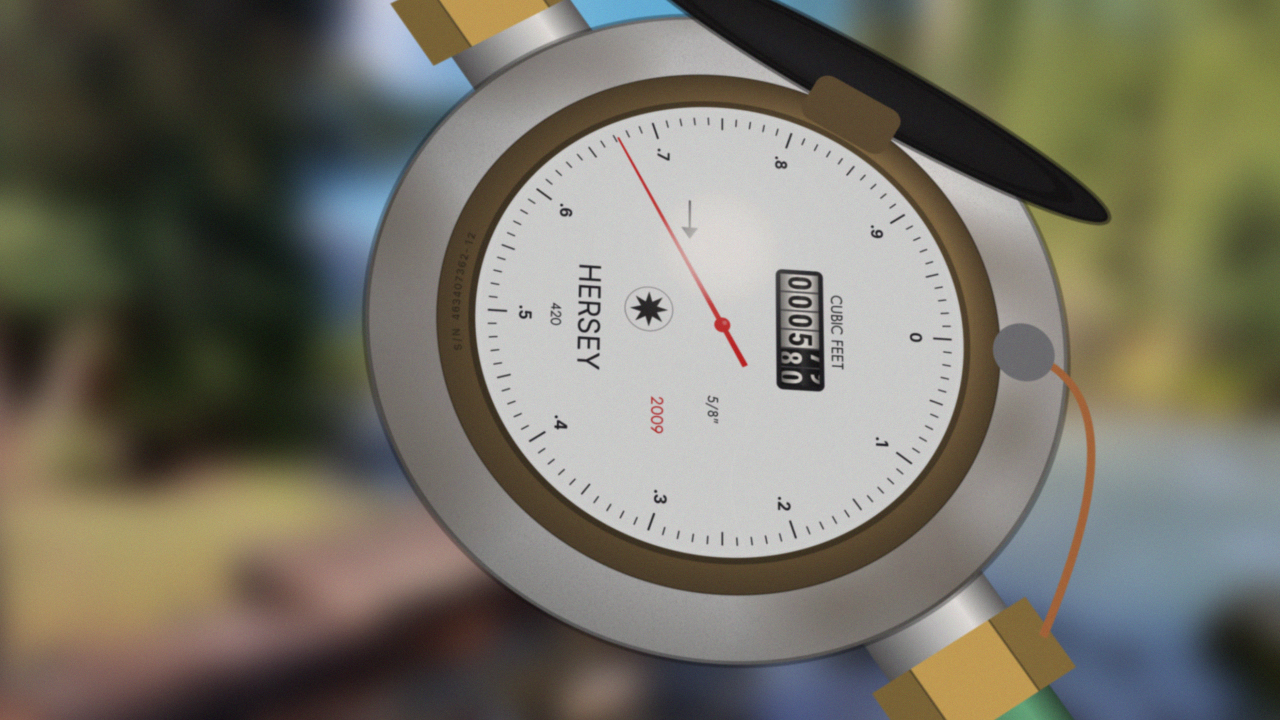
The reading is 579.67 ft³
